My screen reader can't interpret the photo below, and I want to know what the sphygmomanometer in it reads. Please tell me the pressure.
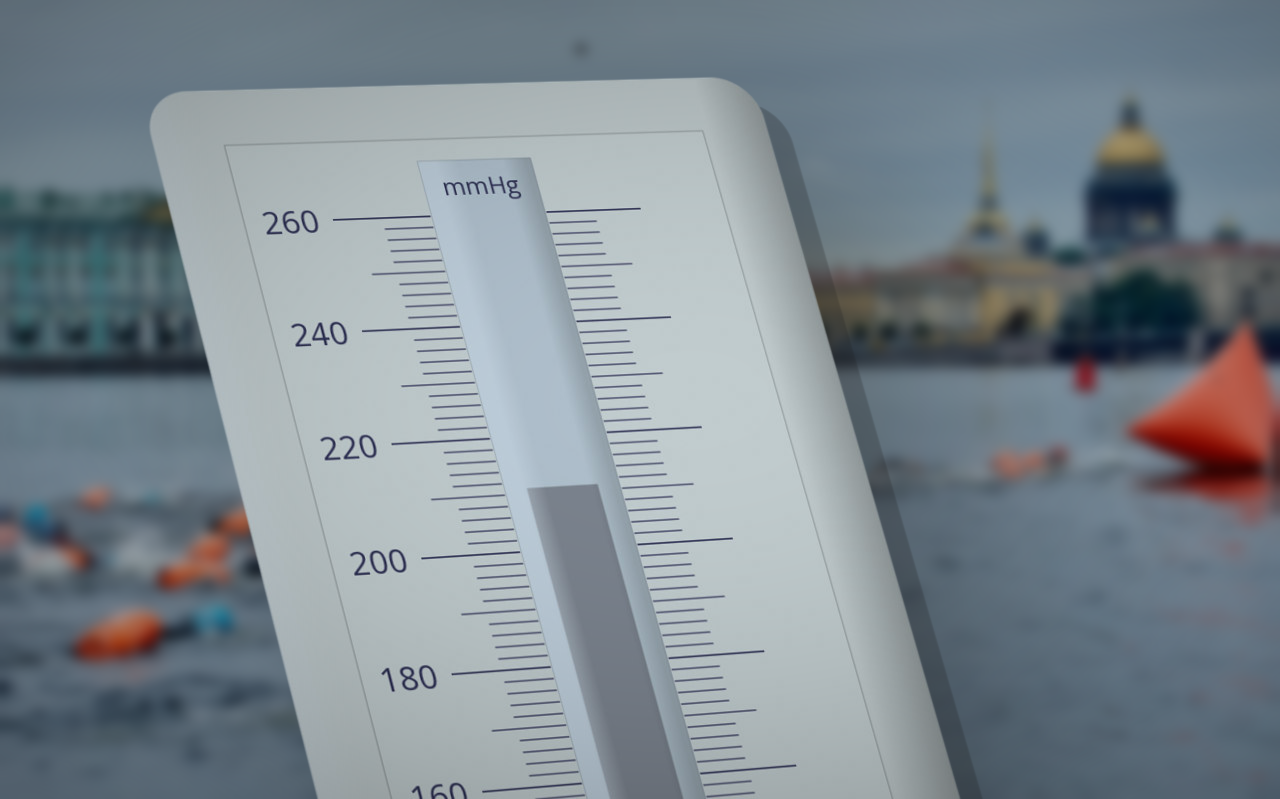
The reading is 211 mmHg
